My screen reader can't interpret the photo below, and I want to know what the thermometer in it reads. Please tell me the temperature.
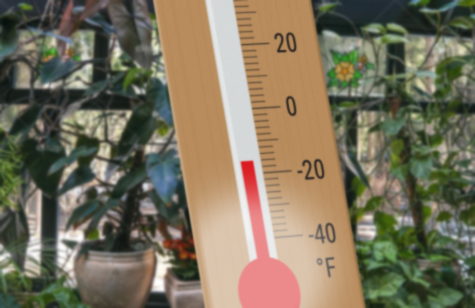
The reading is -16 °F
